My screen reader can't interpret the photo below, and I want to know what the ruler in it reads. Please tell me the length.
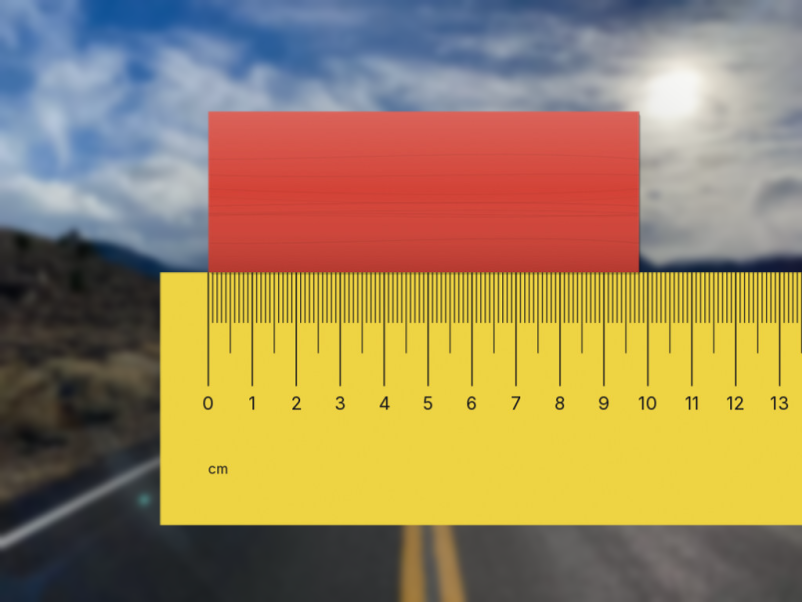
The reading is 9.8 cm
